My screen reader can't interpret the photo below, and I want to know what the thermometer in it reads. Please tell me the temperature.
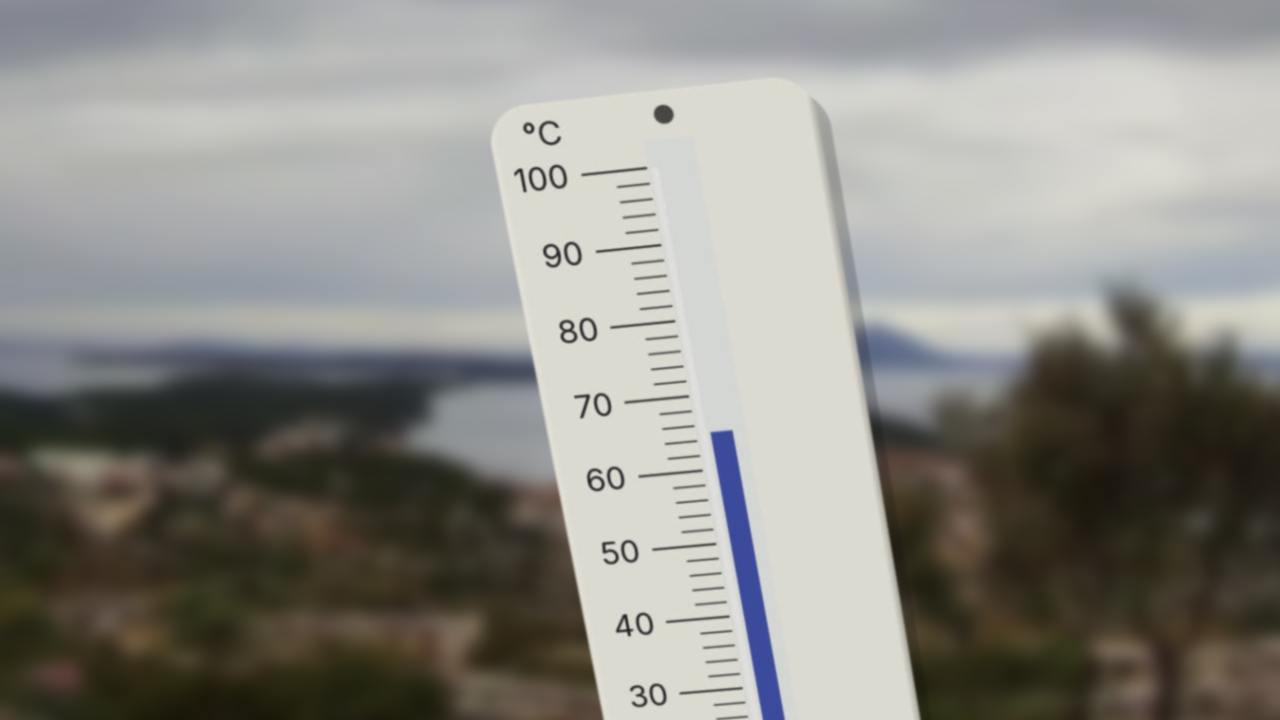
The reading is 65 °C
